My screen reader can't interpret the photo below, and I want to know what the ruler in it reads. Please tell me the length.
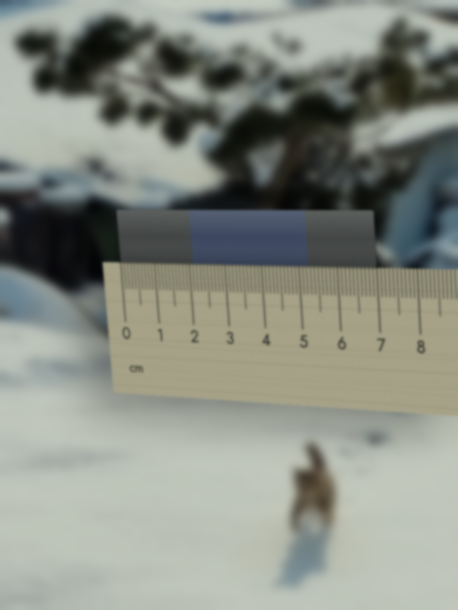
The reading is 7 cm
